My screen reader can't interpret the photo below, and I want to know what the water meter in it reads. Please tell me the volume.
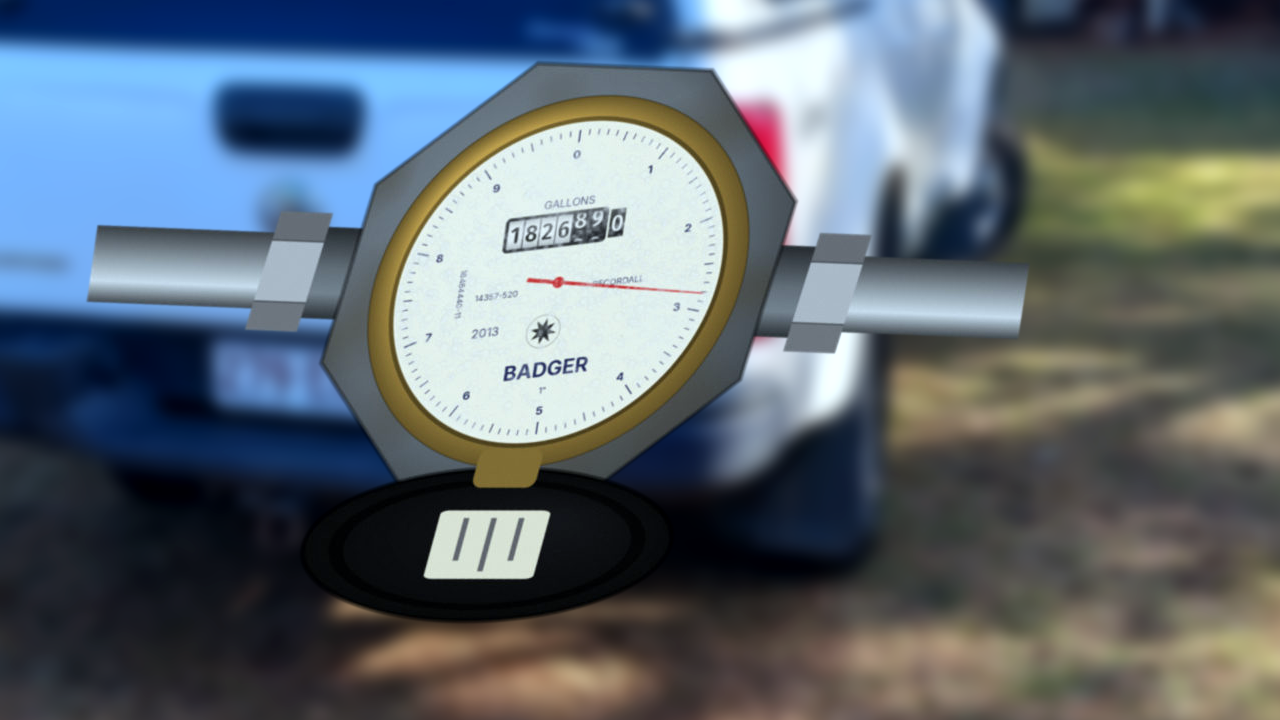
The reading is 1826892.8 gal
